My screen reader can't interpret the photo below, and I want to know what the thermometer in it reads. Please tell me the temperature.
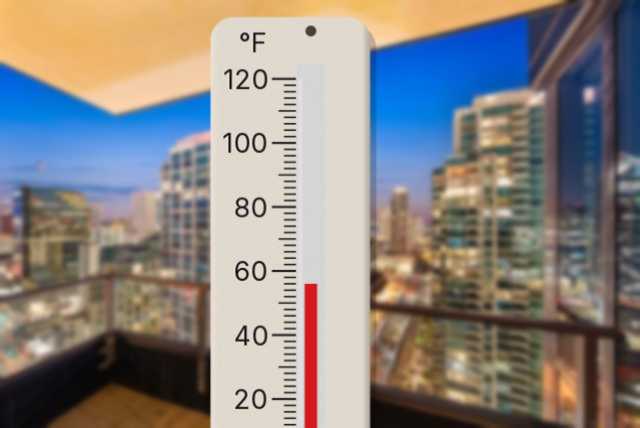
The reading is 56 °F
